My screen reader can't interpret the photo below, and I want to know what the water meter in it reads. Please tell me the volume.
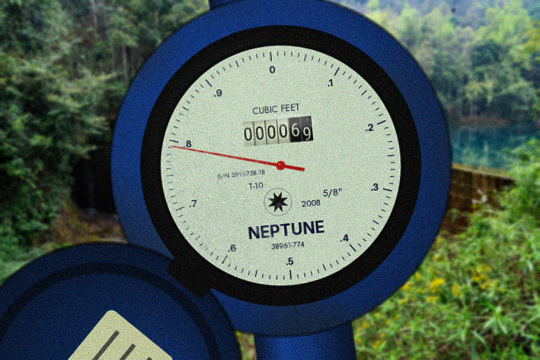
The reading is 68.79 ft³
